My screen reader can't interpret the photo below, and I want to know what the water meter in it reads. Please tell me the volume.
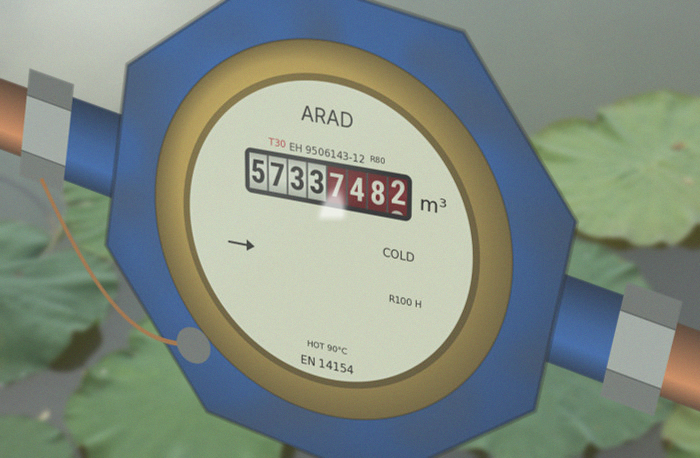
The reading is 5733.7482 m³
